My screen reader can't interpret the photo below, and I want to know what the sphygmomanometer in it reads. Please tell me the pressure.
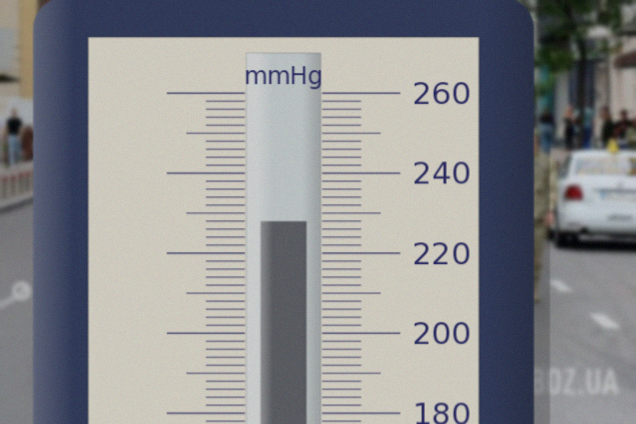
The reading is 228 mmHg
